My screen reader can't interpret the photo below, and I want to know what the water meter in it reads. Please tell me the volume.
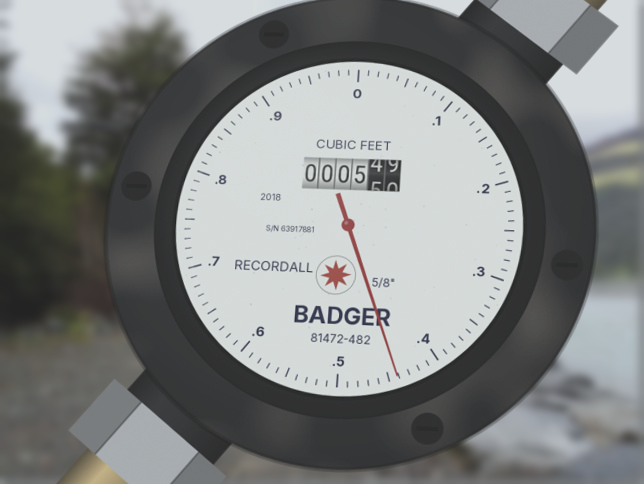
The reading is 549.44 ft³
